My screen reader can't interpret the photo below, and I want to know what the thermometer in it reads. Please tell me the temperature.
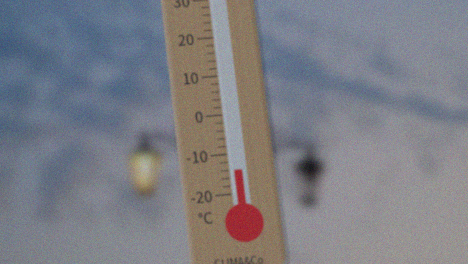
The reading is -14 °C
